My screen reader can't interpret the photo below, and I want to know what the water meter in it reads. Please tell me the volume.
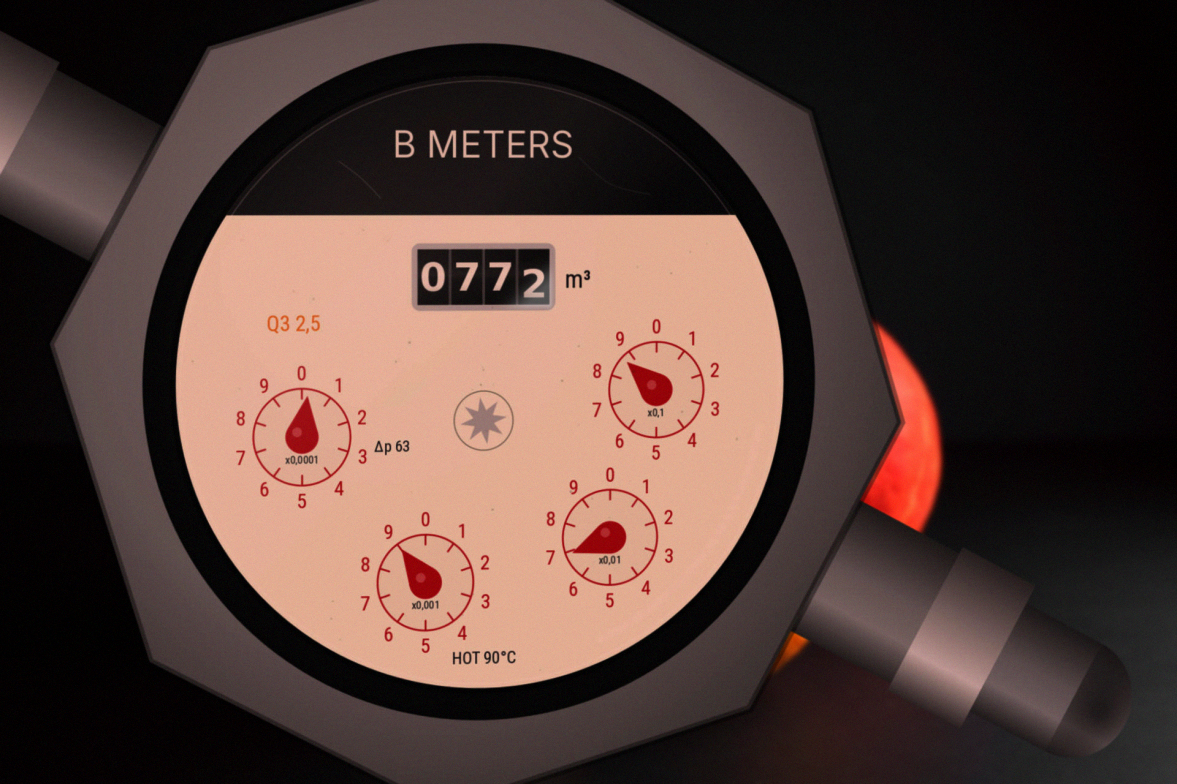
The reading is 771.8690 m³
